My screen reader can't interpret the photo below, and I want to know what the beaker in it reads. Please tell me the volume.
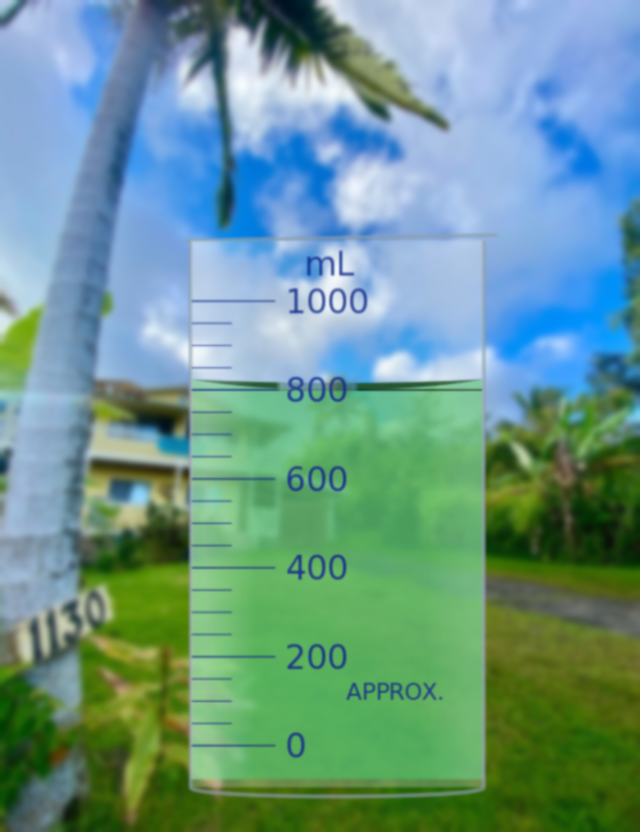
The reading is 800 mL
